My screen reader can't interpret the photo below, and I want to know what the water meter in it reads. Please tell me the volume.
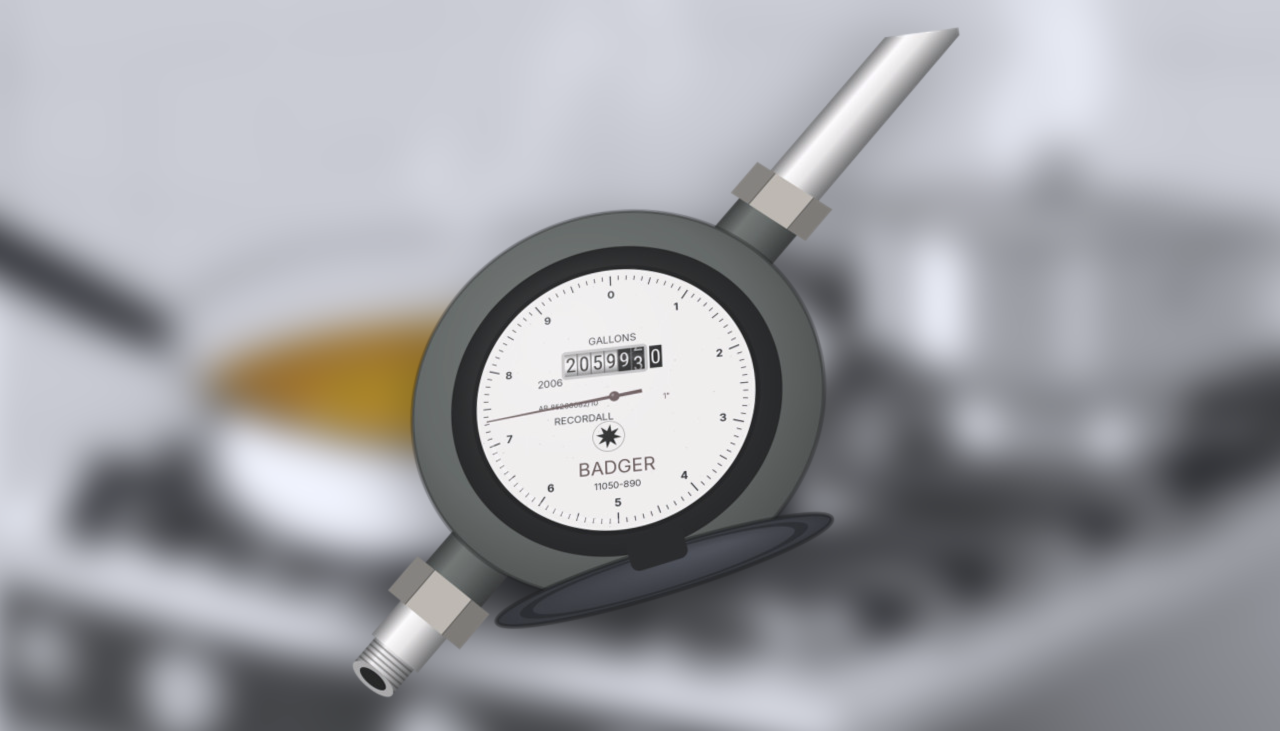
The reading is 2059927.3 gal
